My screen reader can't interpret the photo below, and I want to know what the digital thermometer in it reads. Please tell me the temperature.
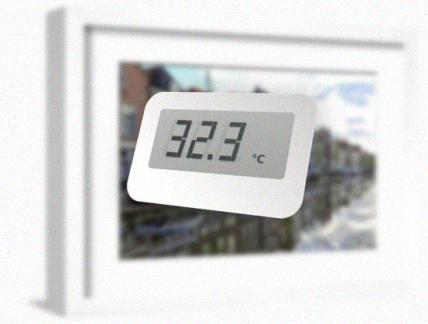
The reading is 32.3 °C
